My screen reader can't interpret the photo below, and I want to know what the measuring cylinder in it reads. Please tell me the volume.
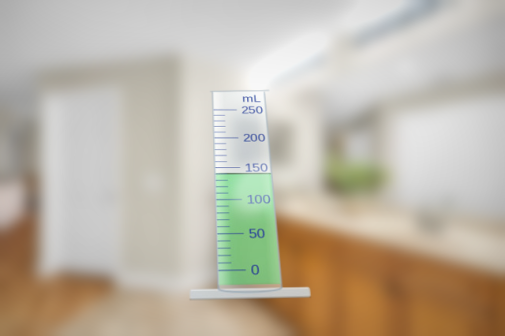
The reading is 140 mL
